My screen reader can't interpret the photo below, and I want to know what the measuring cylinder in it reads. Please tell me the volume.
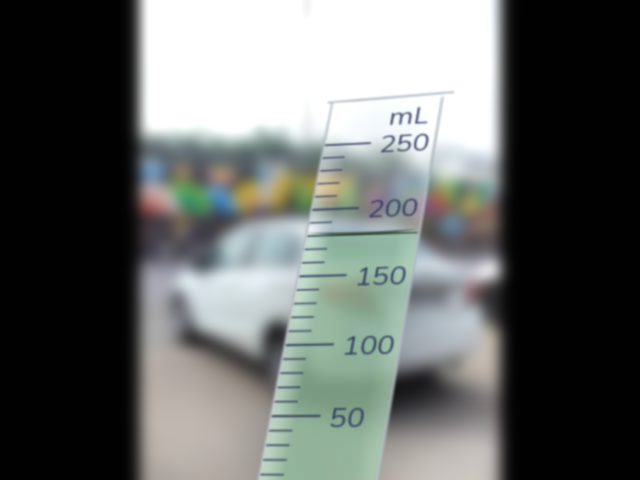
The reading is 180 mL
